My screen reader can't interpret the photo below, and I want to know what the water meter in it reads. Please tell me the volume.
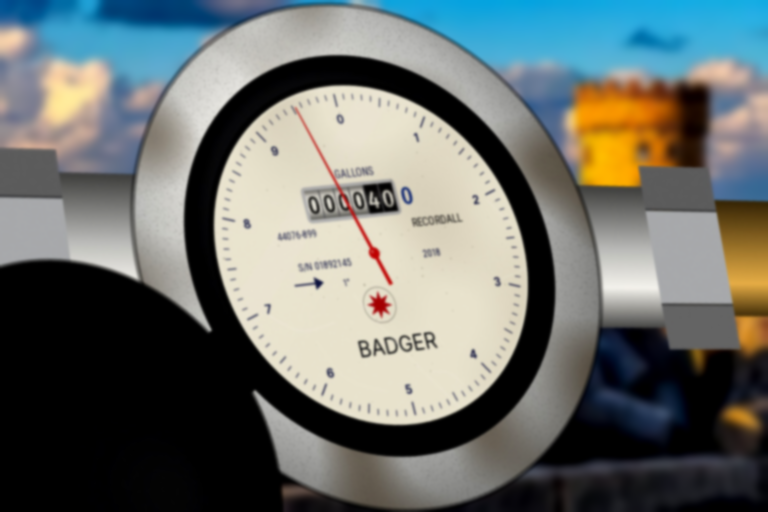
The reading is 399.5 gal
